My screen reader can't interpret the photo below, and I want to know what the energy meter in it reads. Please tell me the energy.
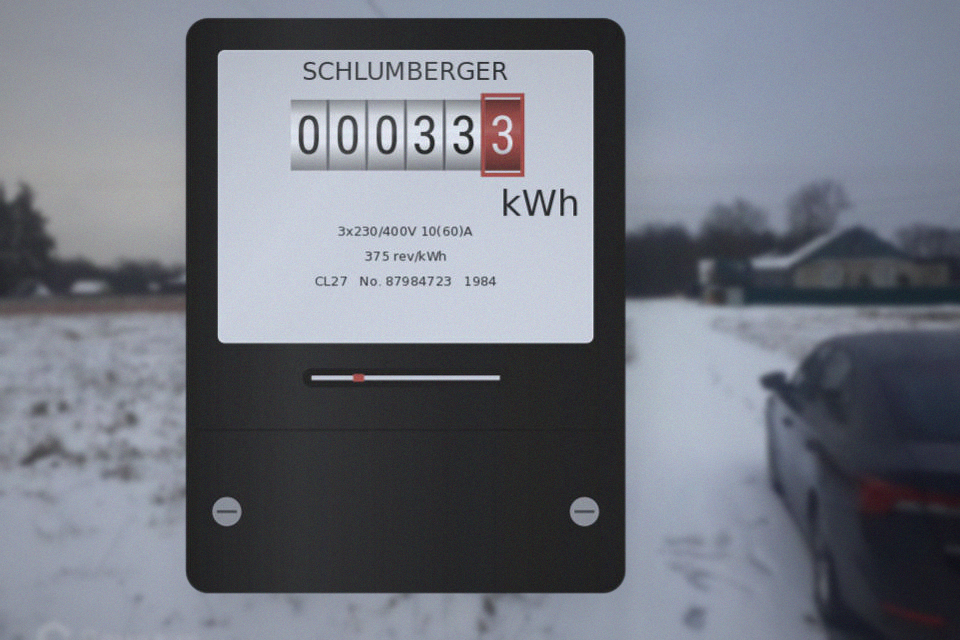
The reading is 33.3 kWh
